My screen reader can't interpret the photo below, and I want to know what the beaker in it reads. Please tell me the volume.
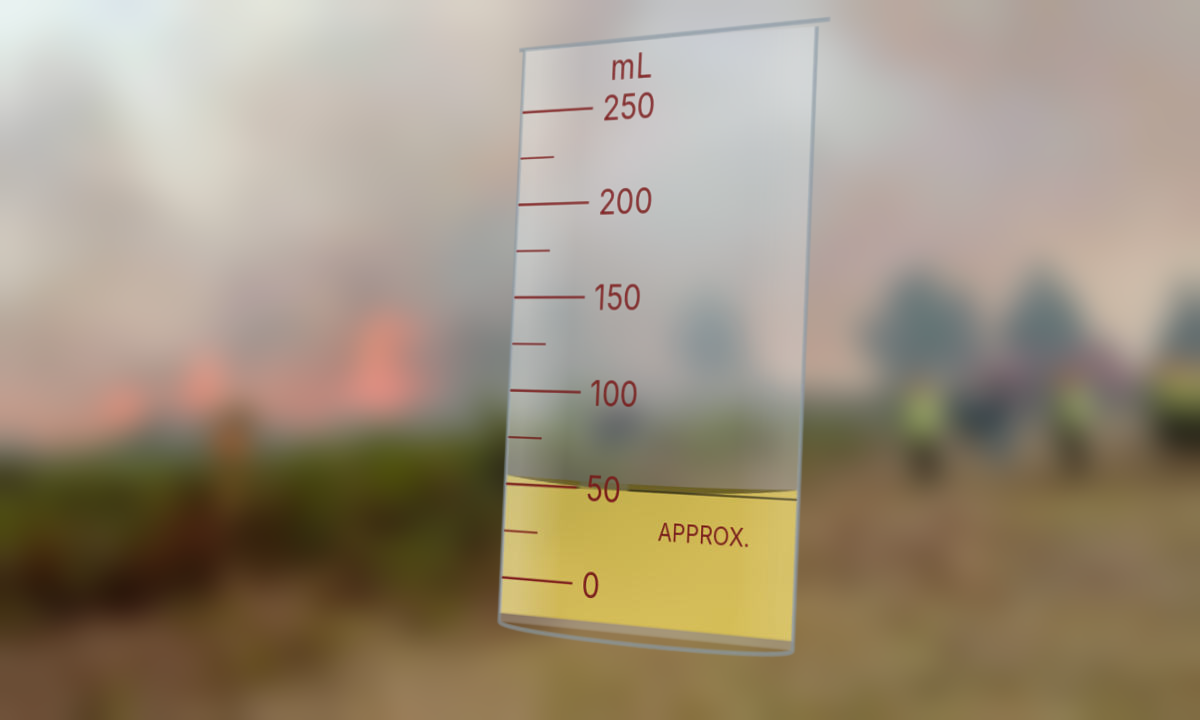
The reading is 50 mL
